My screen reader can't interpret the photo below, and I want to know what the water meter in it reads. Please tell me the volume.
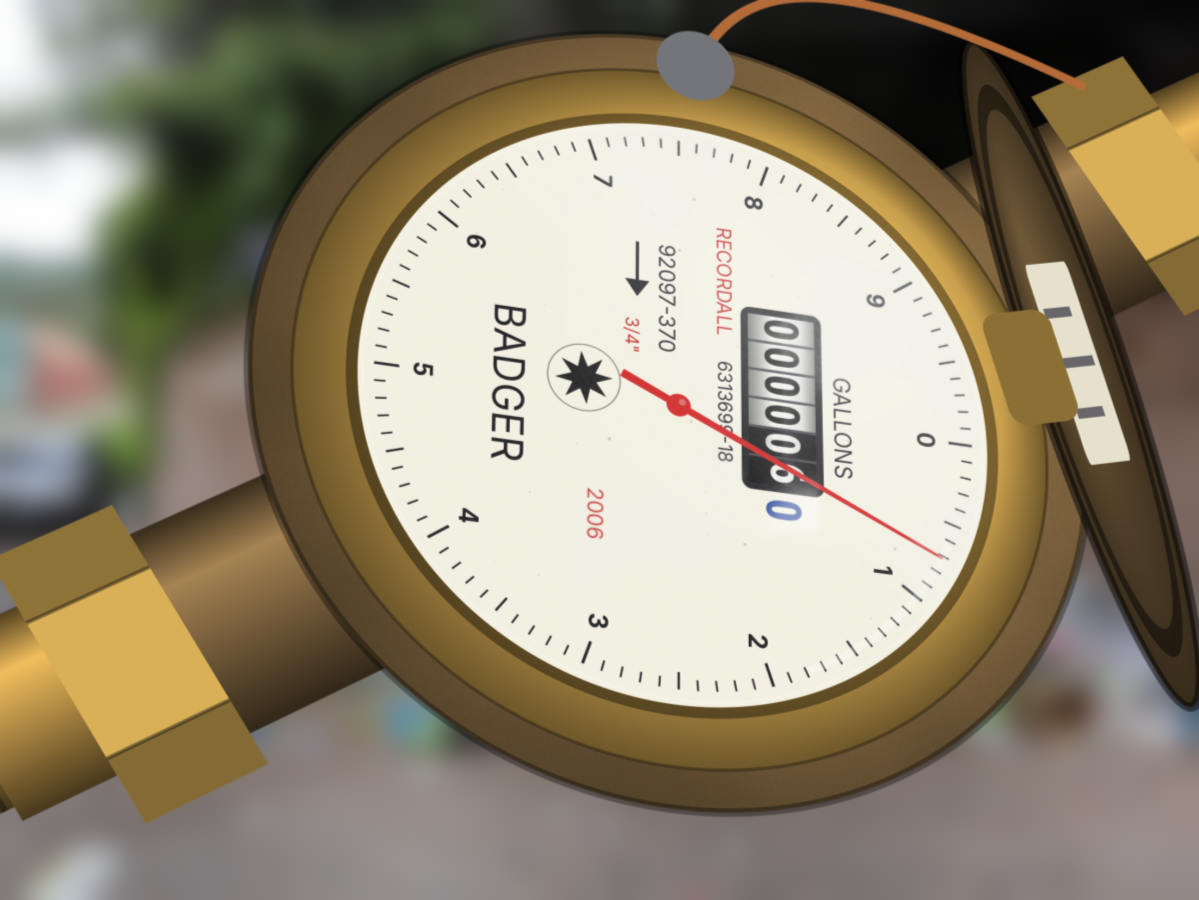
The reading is 60.7 gal
